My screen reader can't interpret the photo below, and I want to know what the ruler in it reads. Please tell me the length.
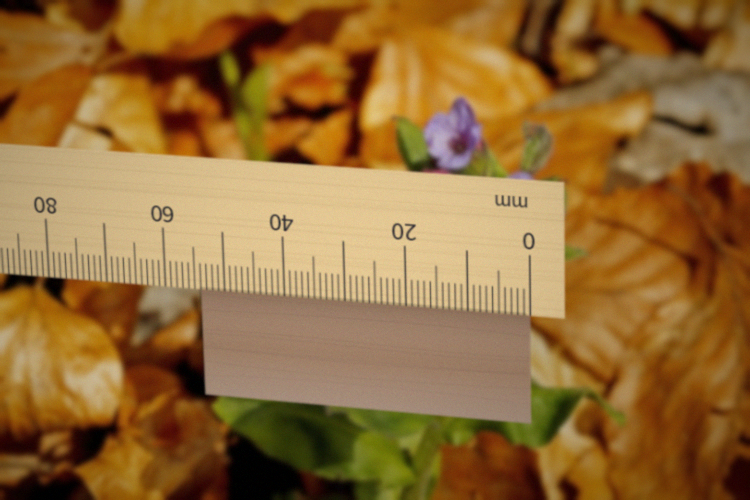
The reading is 54 mm
